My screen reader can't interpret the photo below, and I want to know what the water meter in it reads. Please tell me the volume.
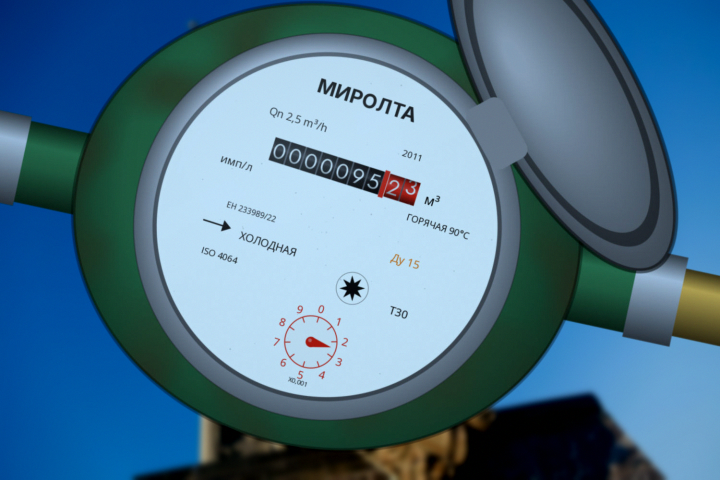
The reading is 95.232 m³
